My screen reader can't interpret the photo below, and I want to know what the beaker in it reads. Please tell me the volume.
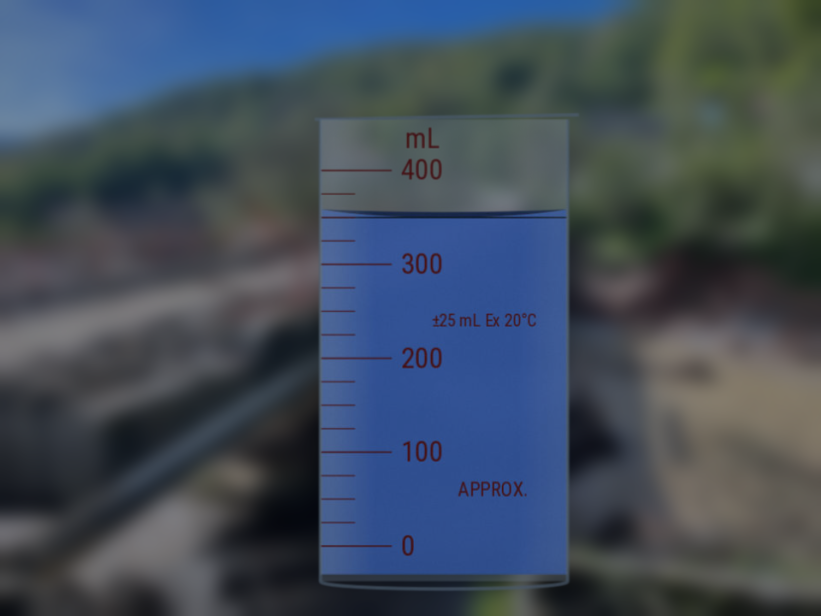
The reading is 350 mL
